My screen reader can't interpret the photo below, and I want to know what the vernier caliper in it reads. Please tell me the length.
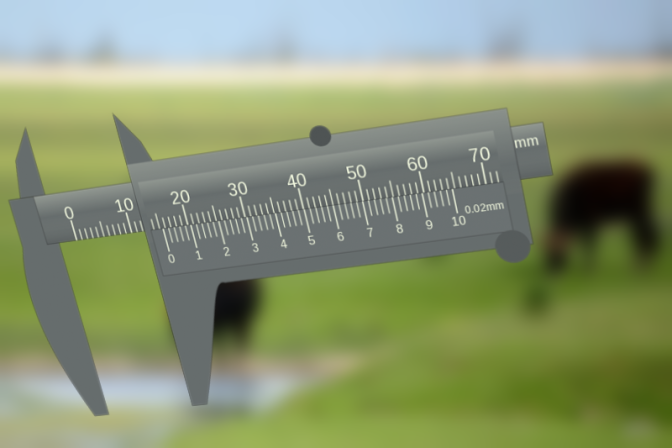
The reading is 15.6 mm
